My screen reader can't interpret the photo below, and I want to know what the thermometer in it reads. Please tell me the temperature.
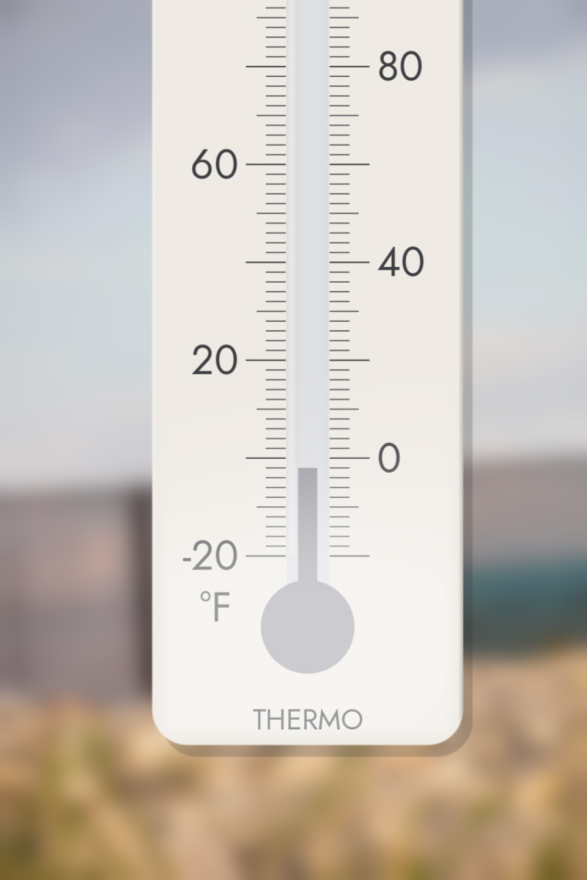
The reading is -2 °F
